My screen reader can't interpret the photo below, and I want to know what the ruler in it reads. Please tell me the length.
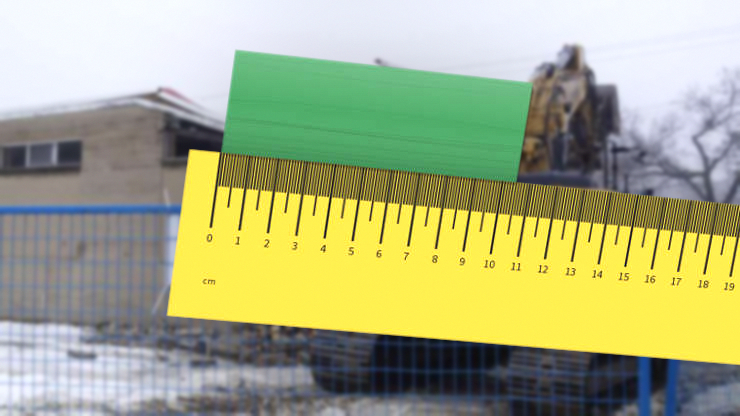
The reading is 10.5 cm
